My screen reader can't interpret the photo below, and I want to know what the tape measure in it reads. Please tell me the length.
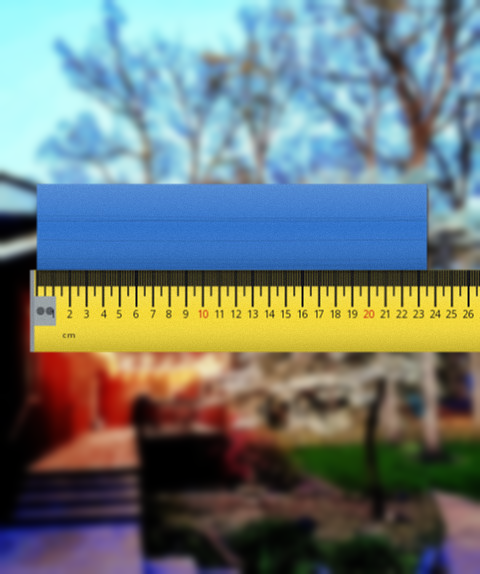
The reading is 23.5 cm
